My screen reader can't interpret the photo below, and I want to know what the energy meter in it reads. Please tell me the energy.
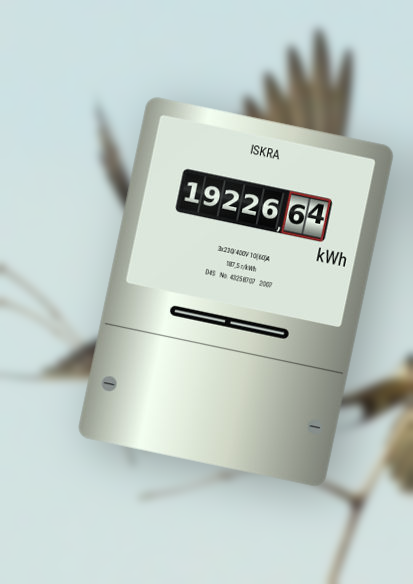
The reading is 19226.64 kWh
